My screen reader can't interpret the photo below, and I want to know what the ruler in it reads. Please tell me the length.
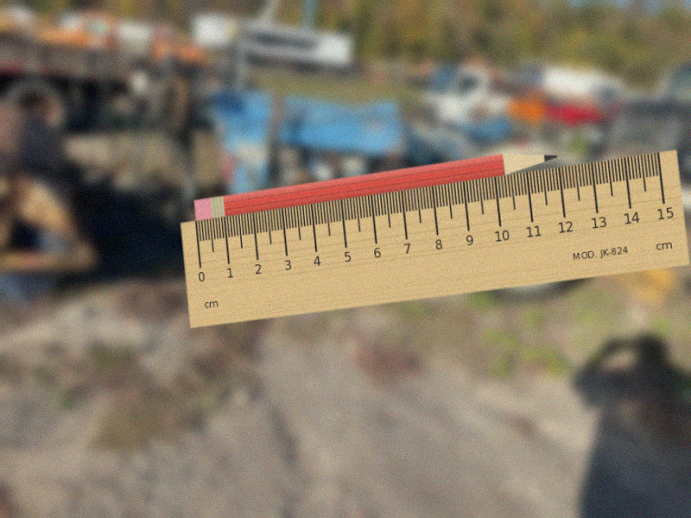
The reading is 12 cm
